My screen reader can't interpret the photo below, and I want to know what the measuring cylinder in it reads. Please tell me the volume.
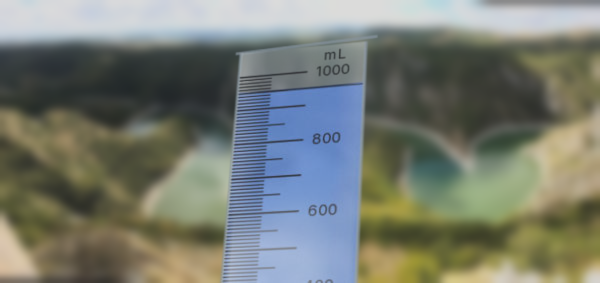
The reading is 950 mL
